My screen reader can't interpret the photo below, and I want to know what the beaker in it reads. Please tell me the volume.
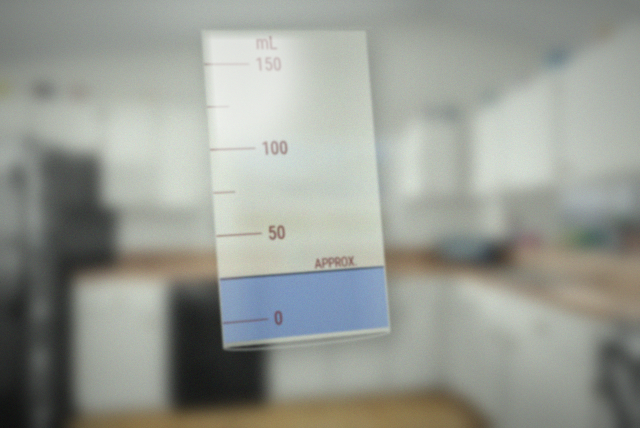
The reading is 25 mL
